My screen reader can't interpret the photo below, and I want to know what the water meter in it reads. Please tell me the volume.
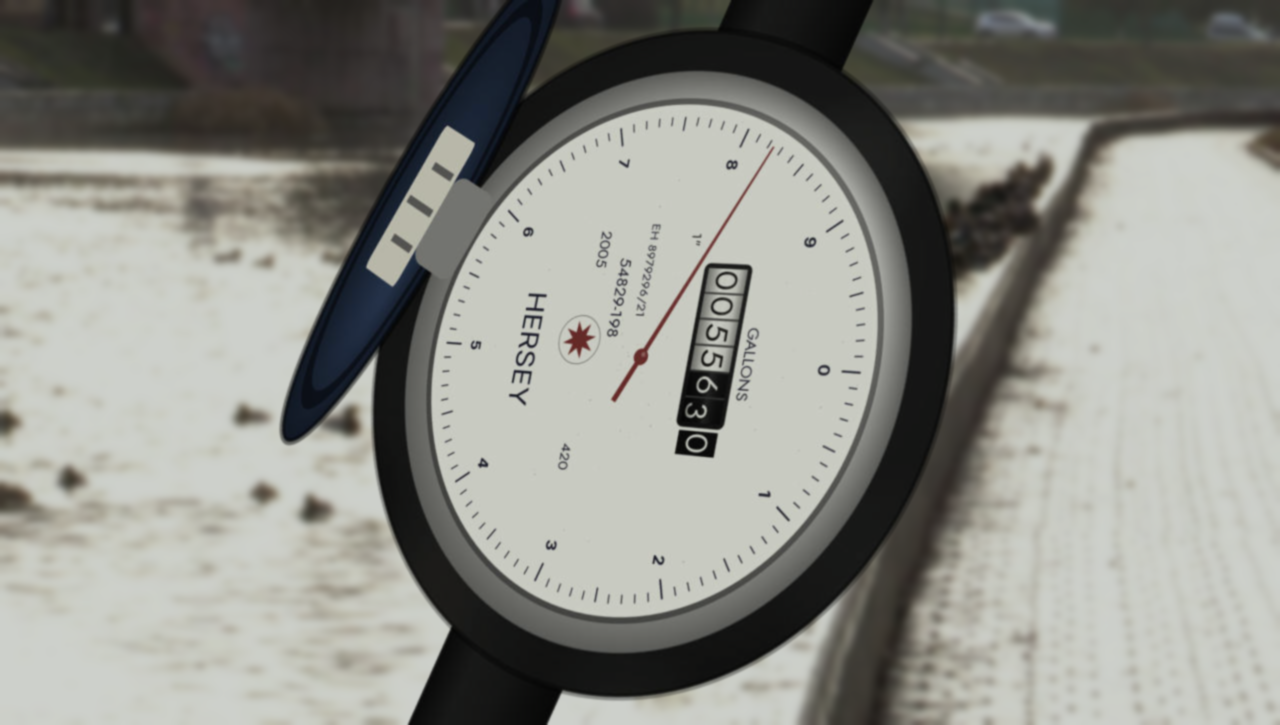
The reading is 55628.2 gal
